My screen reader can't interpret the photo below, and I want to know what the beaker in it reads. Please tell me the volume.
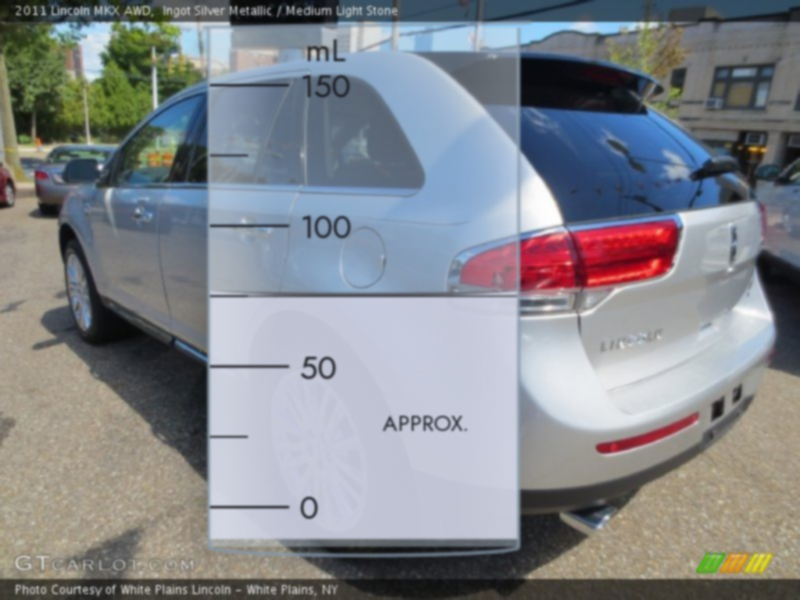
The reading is 75 mL
